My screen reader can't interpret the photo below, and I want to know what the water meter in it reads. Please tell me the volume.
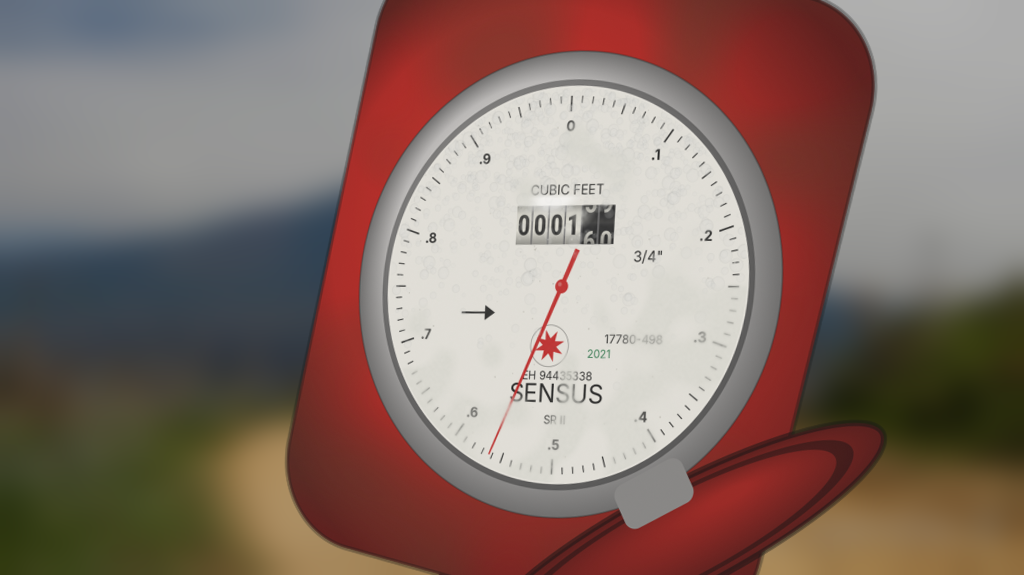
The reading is 159.56 ft³
